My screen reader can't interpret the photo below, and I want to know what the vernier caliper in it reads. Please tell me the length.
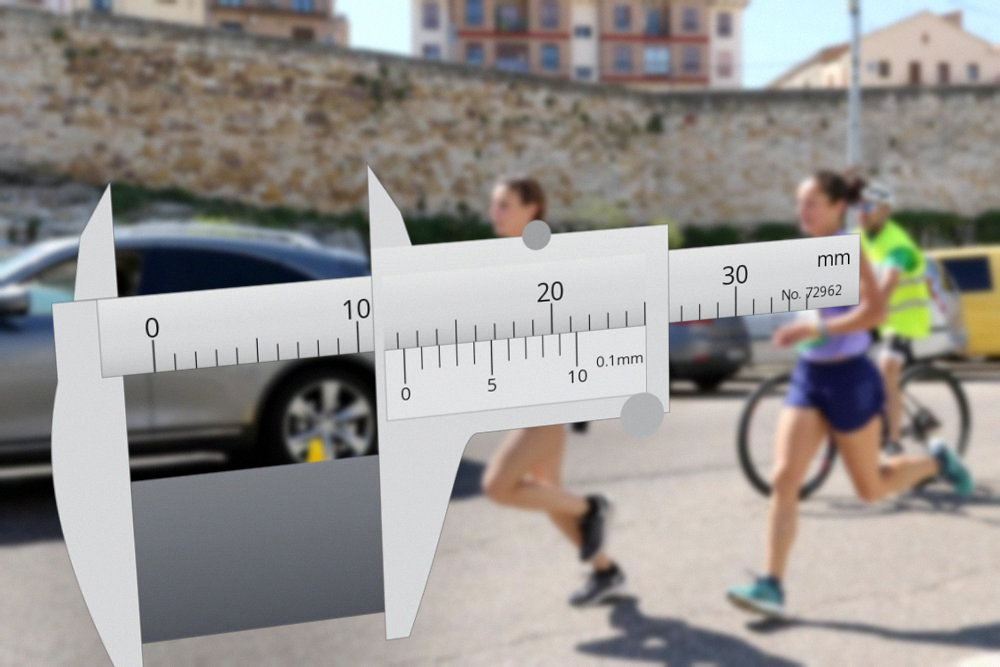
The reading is 12.3 mm
